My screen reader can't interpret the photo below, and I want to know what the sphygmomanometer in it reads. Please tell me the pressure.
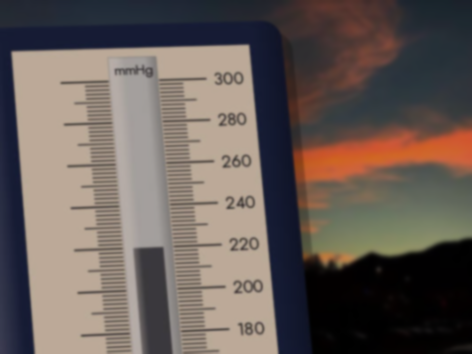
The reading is 220 mmHg
